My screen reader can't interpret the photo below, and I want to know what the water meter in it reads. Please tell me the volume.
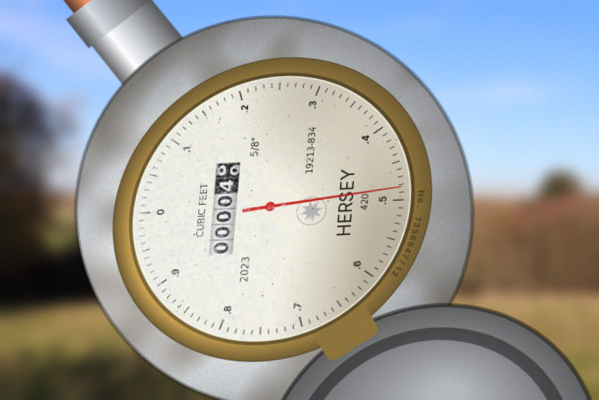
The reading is 48.48 ft³
